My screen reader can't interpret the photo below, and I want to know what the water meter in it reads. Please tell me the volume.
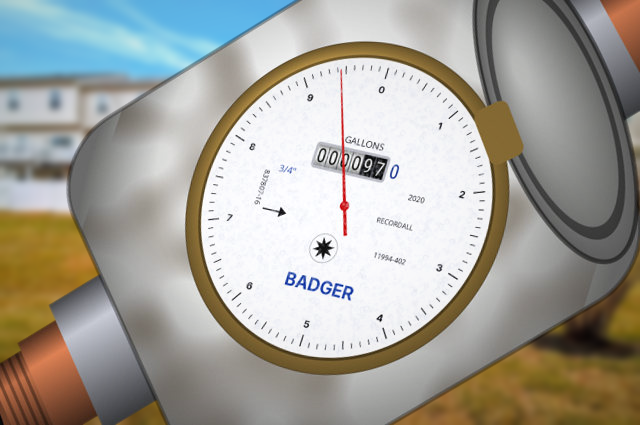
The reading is 969.4 gal
